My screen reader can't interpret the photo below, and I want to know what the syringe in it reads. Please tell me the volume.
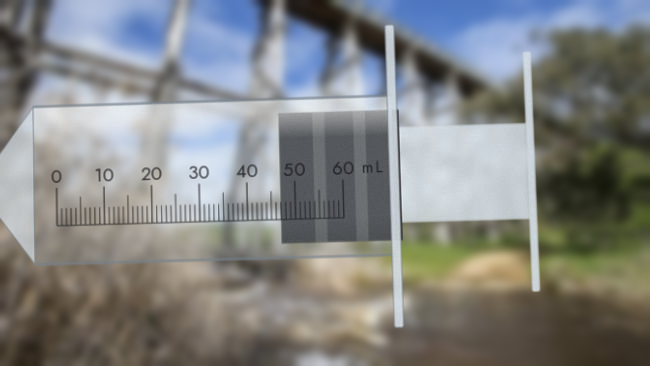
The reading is 47 mL
